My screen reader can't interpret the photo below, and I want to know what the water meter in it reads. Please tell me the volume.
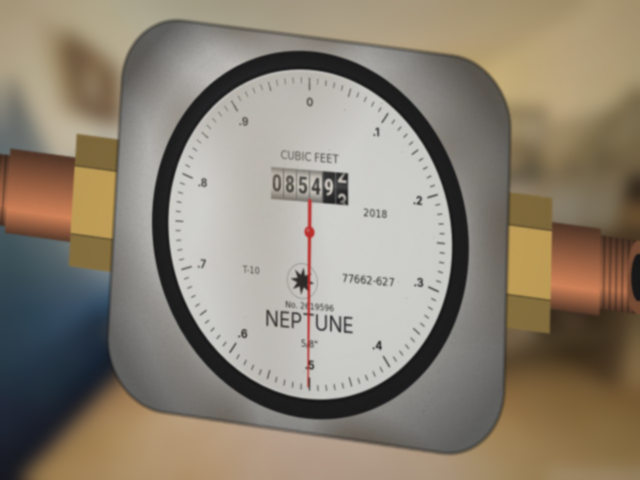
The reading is 85492.50 ft³
